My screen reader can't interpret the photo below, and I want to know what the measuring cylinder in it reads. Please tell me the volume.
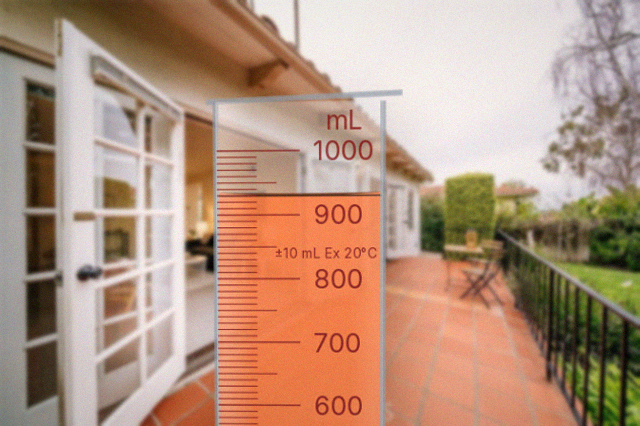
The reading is 930 mL
